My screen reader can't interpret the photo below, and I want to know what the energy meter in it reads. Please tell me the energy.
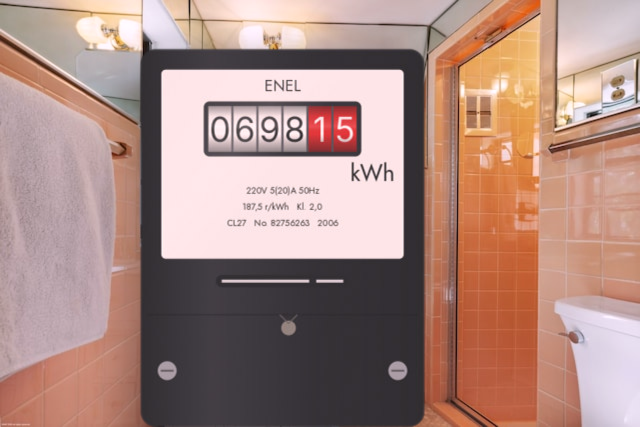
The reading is 698.15 kWh
